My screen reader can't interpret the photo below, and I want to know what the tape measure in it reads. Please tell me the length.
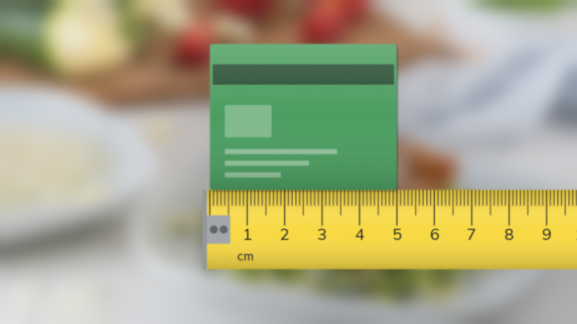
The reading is 5 cm
